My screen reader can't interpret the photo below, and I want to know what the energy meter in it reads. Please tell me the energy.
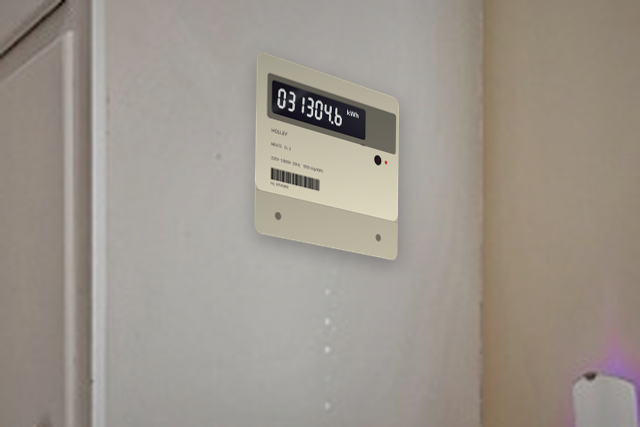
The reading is 31304.6 kWh
